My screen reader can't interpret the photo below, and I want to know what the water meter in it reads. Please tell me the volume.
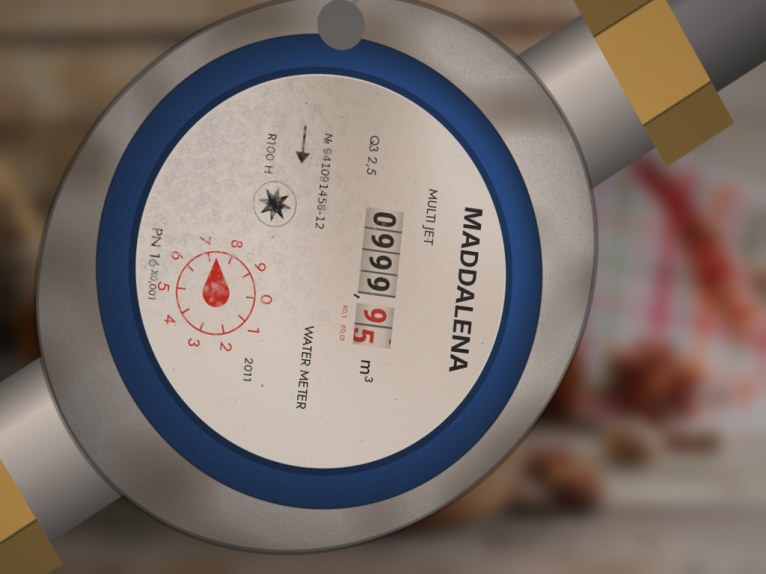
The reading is 999.947 m³
